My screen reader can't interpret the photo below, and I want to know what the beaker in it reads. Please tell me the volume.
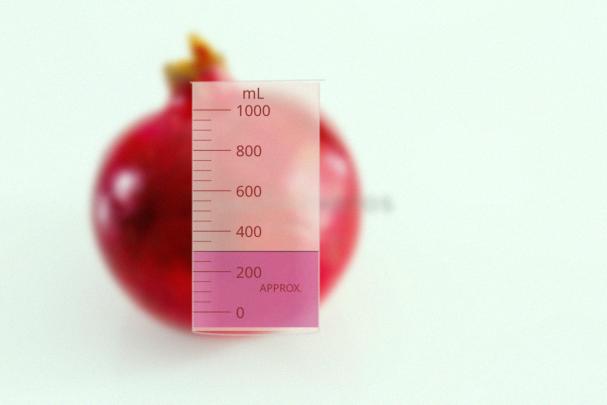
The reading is 300 mL
